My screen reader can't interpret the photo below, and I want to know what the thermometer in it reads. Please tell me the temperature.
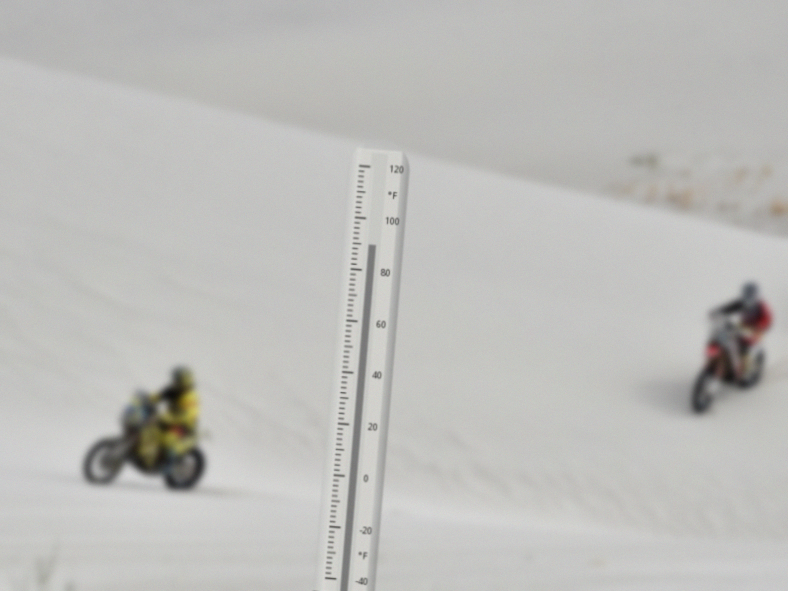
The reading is 90 °F
